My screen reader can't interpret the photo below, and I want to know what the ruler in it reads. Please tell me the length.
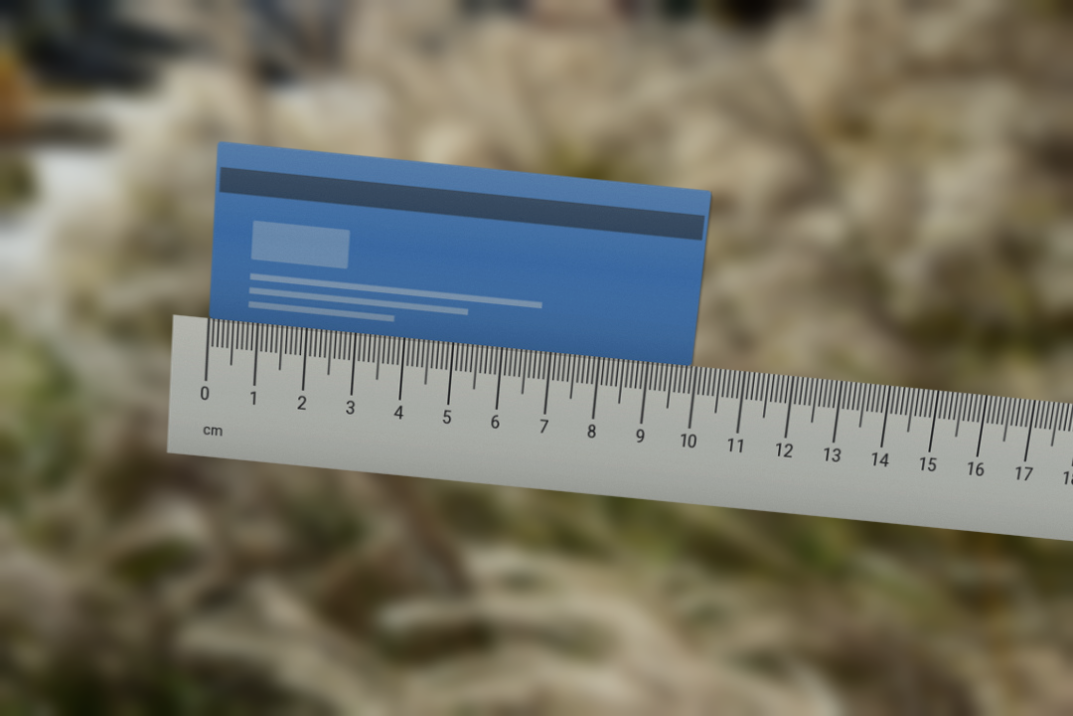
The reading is 9.9 cm
